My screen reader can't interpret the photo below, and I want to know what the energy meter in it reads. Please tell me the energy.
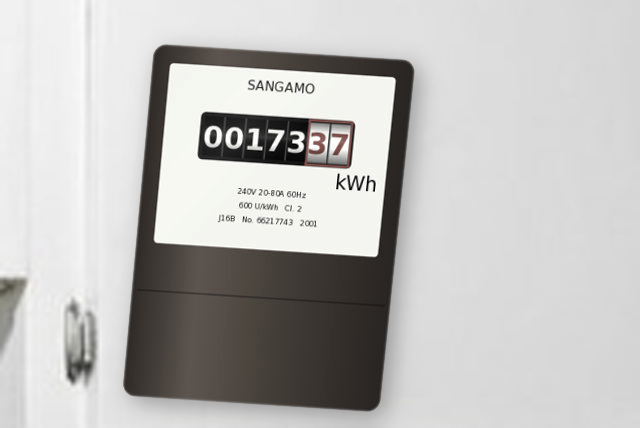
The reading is 173.37 kWh
